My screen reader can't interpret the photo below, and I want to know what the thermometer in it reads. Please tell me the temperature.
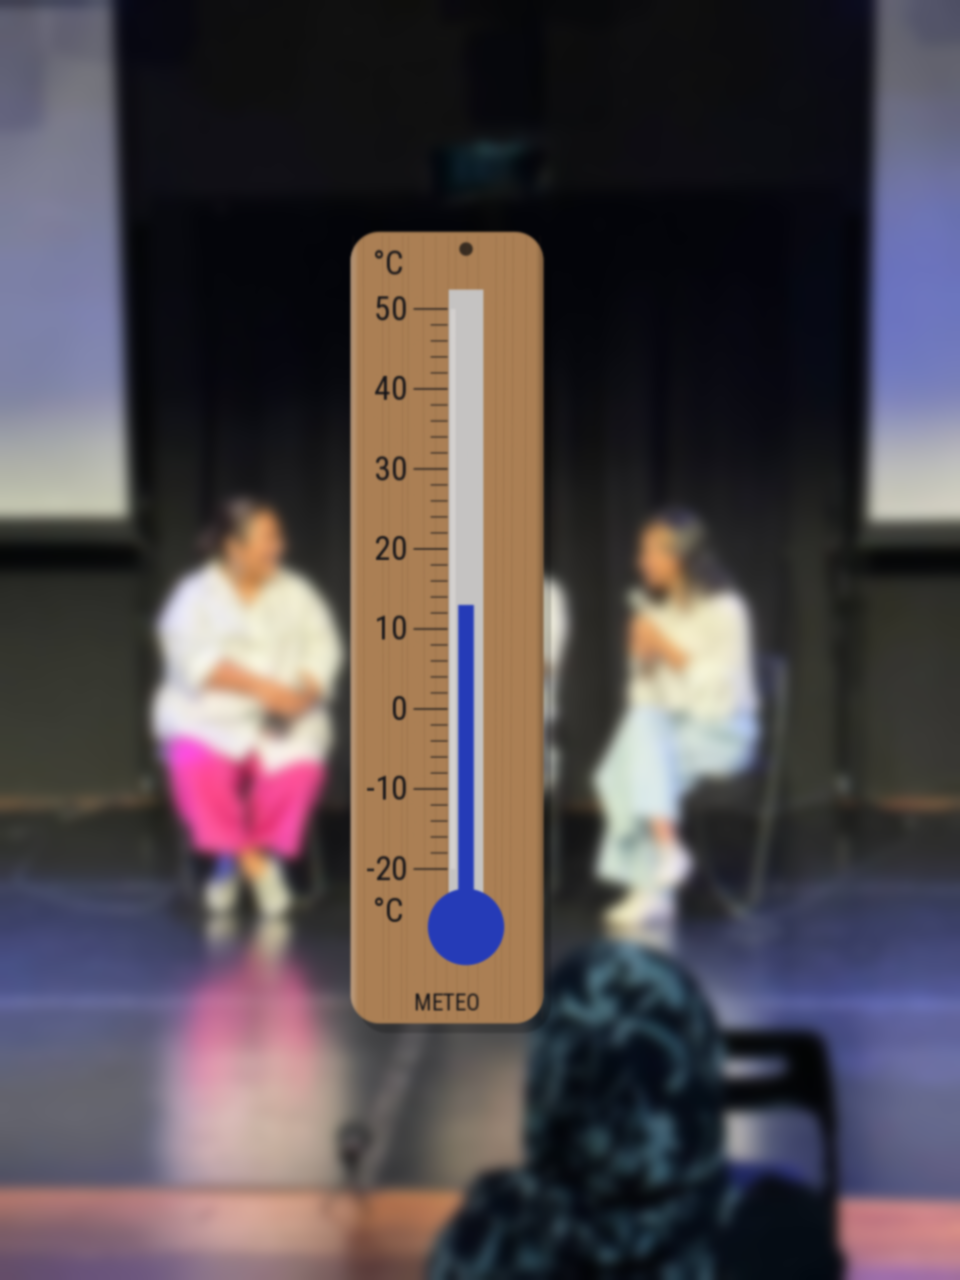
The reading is 13 °C
